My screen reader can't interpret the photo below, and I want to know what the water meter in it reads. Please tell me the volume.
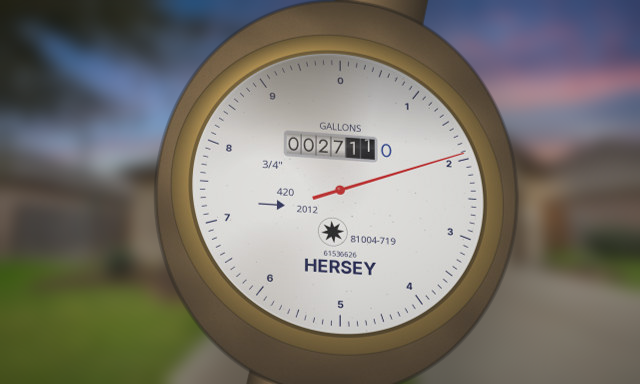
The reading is 27111.9 gal
